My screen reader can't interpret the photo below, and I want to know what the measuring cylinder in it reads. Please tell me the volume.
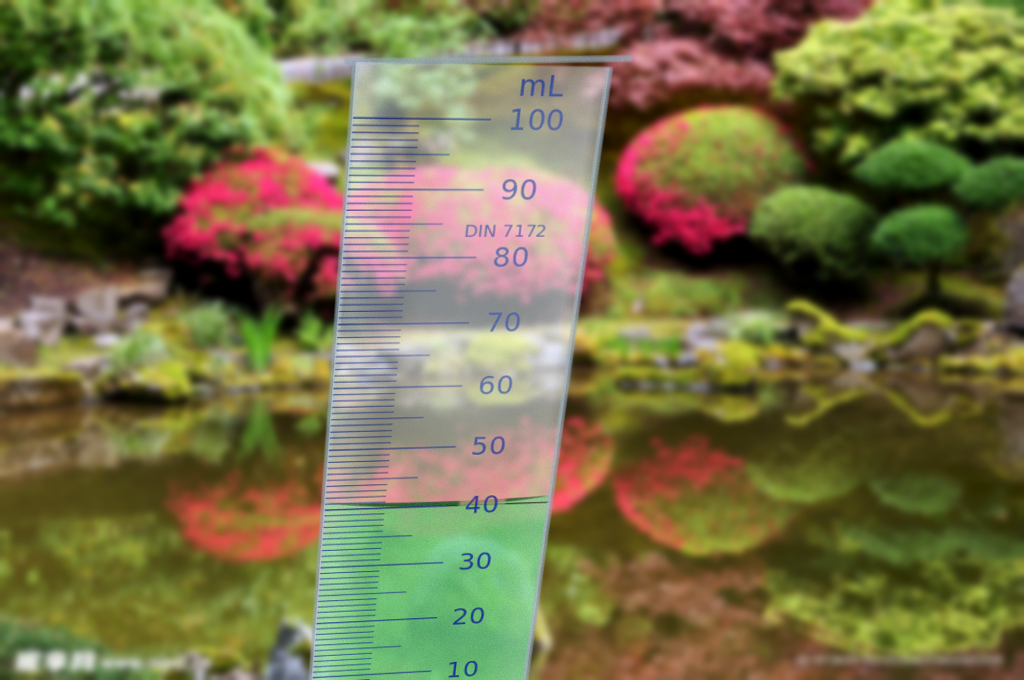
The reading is 40 mL
